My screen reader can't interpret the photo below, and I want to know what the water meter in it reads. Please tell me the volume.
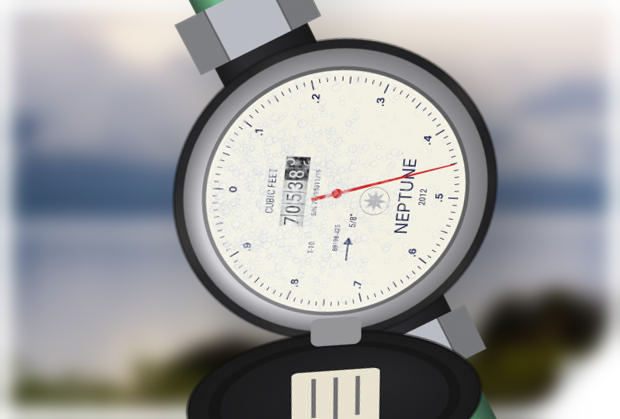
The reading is 705385.45 ft³
